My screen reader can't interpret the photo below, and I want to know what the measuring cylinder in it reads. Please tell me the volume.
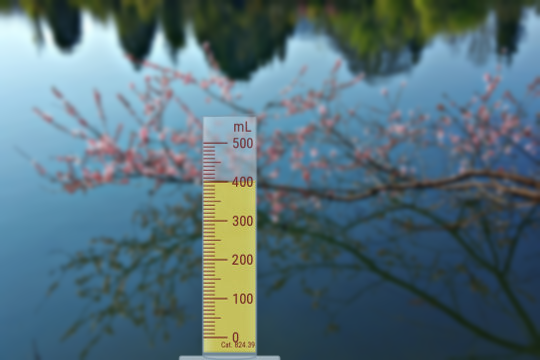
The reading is 400 mL
